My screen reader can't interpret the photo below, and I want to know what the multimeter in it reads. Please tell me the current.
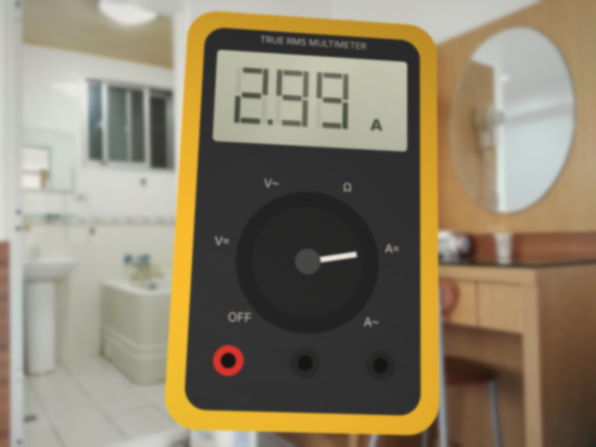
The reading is 2.99 A
